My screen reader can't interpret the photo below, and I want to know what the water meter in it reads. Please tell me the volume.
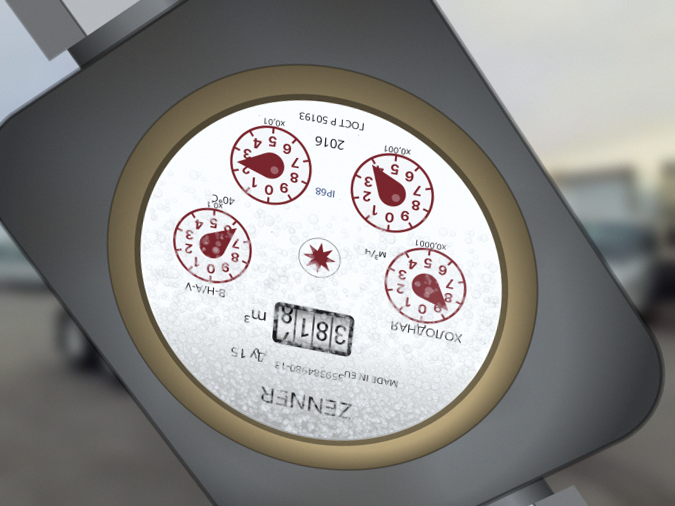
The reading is 3817.6238 m³
